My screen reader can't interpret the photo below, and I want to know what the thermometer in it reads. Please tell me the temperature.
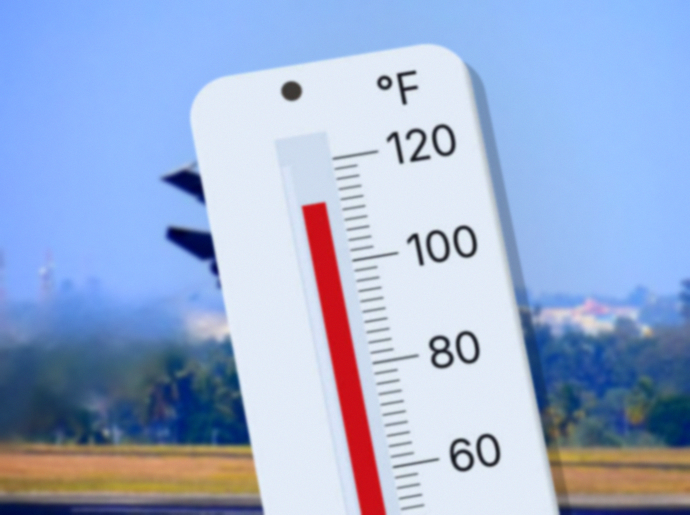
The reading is 112 °F
